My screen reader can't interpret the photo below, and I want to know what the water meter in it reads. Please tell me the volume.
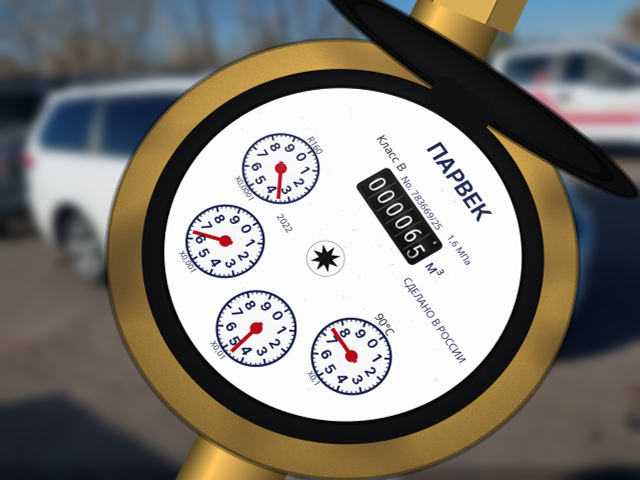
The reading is 64.7463 m³
